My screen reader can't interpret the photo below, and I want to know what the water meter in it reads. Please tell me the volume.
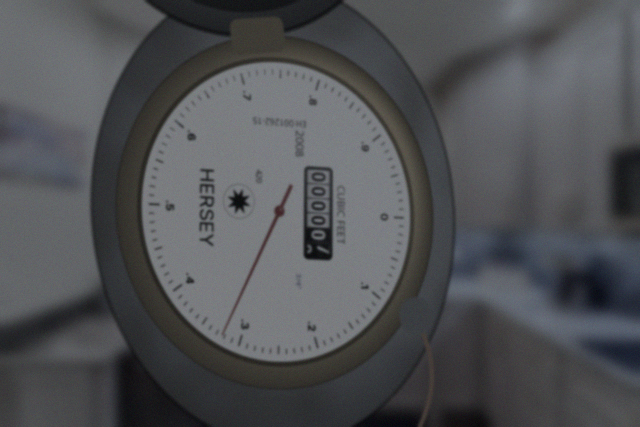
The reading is 7.32 ft³
